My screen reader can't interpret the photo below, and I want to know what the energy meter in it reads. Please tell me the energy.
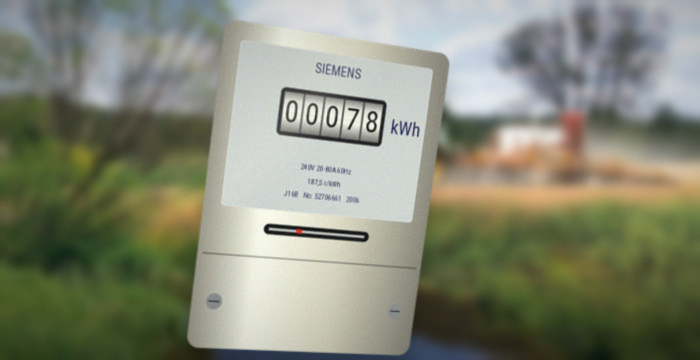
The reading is 78 kWh
